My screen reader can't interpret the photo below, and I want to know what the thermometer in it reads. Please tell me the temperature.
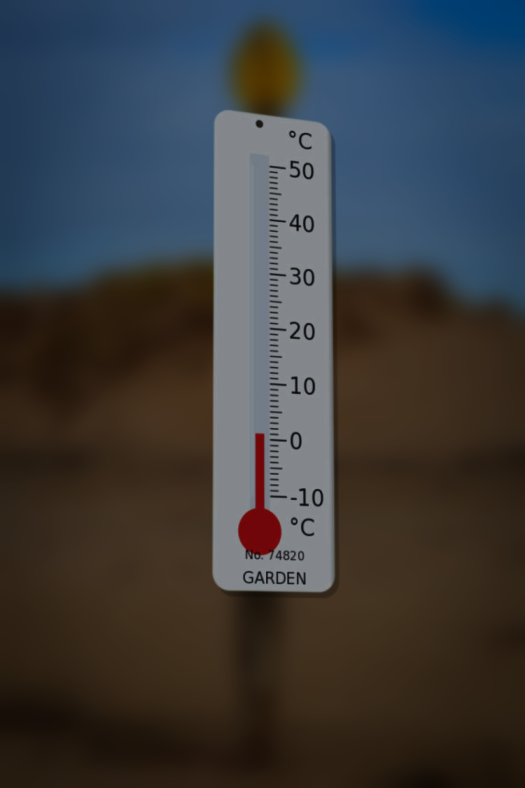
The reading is 1 °C
